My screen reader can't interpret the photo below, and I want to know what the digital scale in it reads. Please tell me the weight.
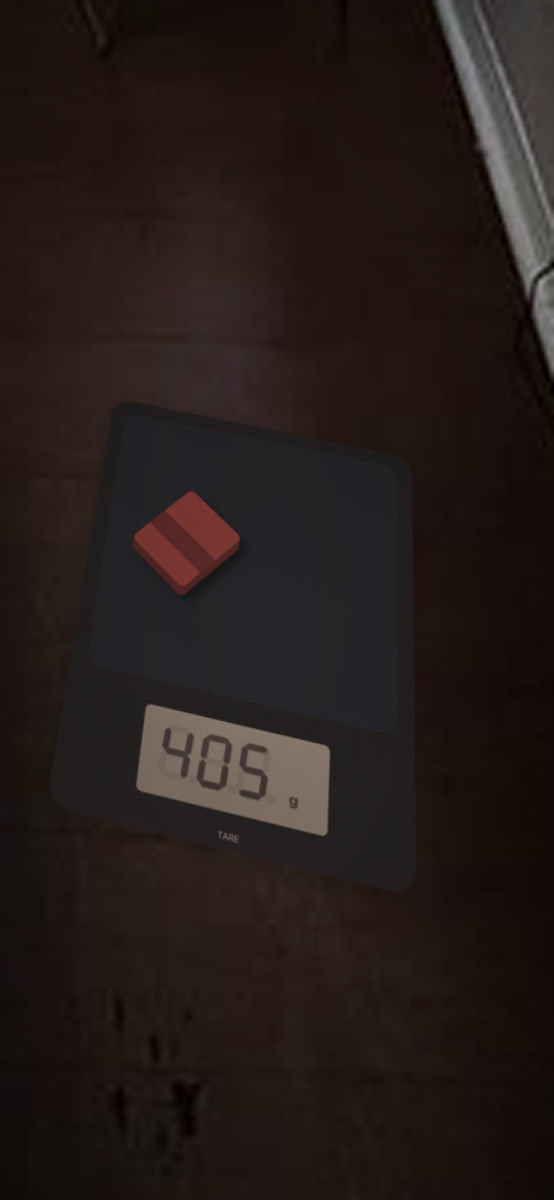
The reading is 405 g
